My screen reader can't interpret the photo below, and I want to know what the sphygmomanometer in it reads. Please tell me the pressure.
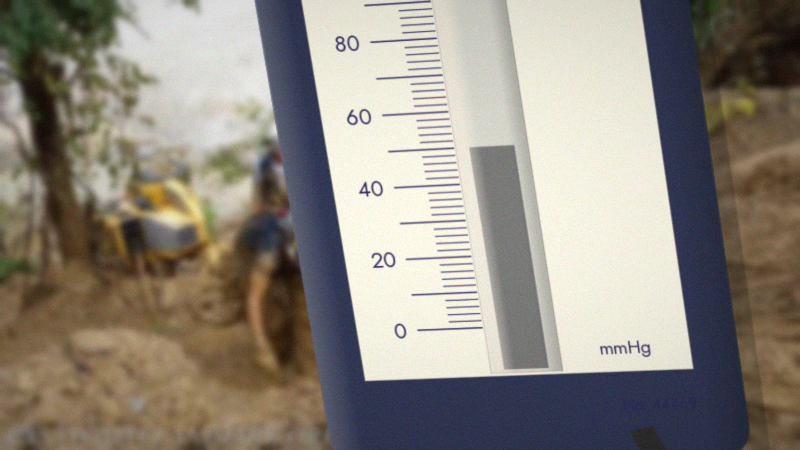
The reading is 50 mmHg
